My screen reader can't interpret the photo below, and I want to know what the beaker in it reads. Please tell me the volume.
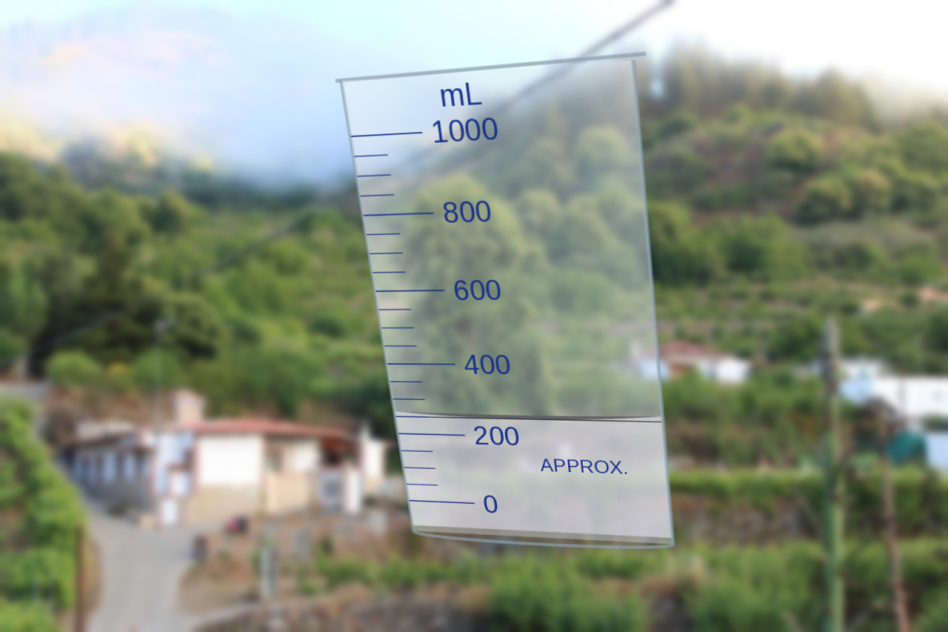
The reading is 250 mL
